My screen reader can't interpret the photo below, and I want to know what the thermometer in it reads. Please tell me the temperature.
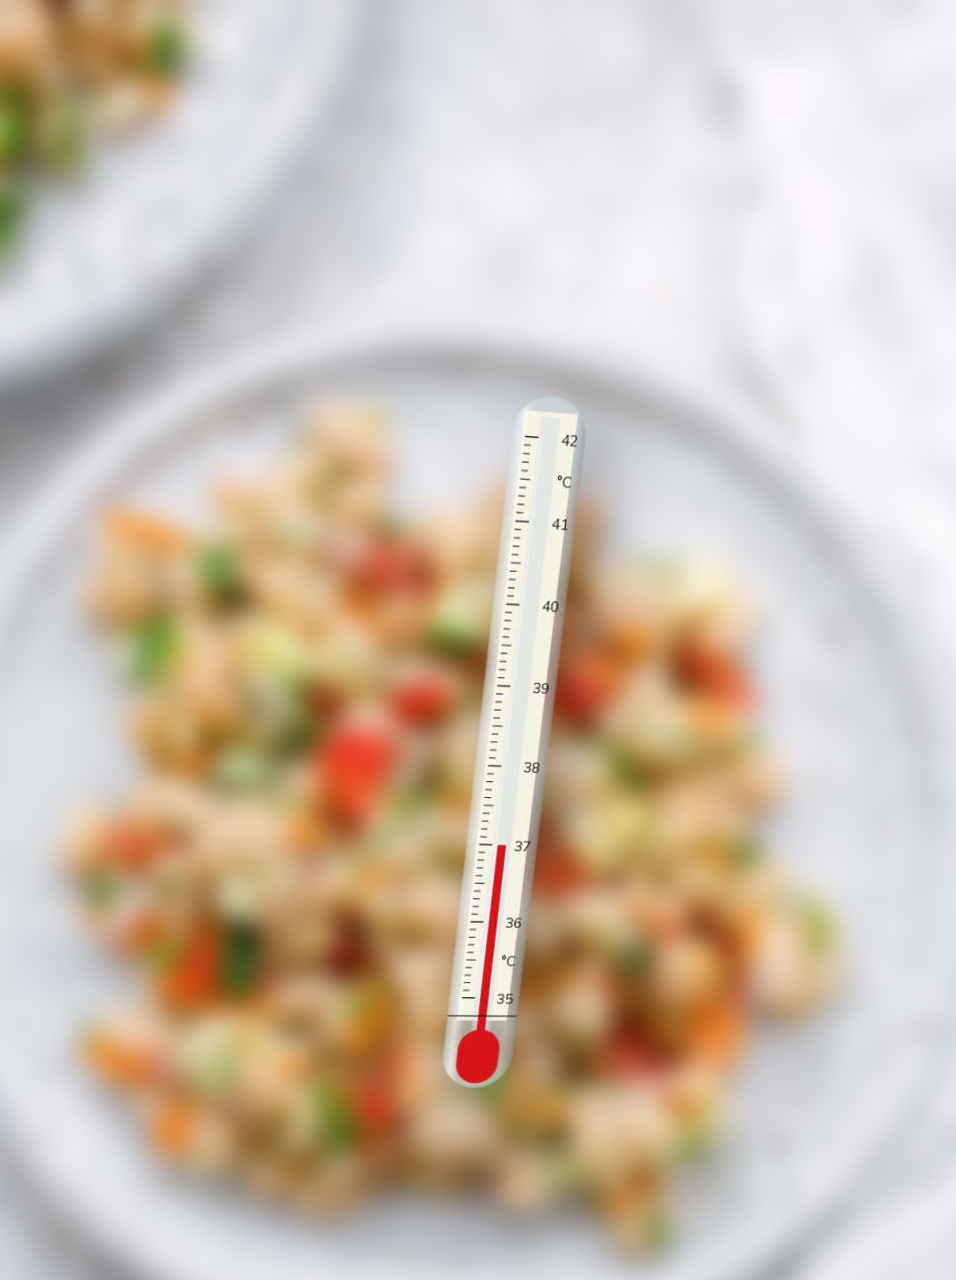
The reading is 37 °C
